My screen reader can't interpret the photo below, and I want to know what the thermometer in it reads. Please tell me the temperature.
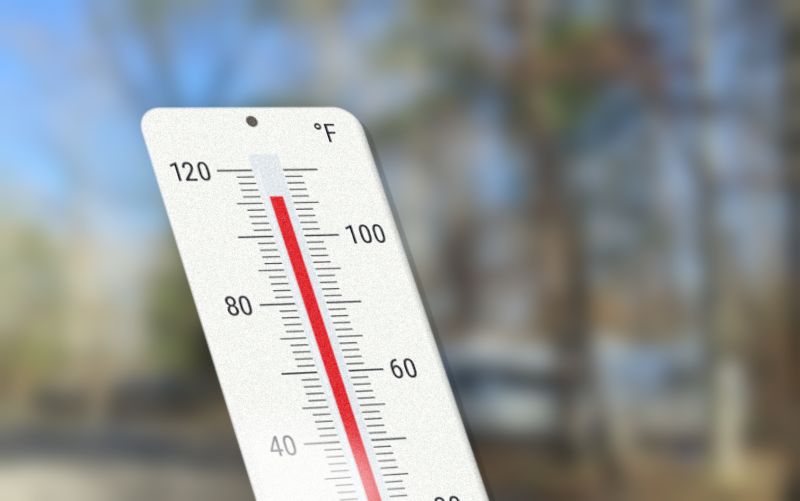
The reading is 112 °F
